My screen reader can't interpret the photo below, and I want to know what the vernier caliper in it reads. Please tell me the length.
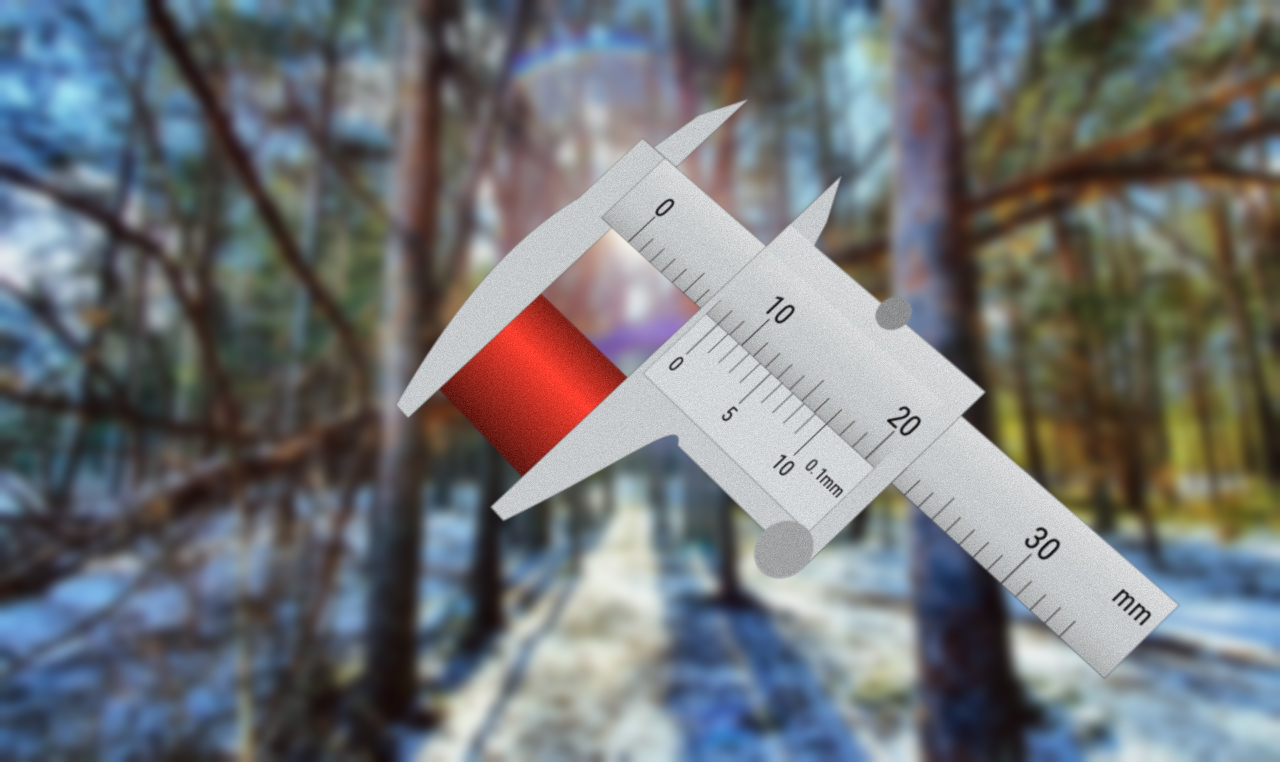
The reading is 8.0 mm
